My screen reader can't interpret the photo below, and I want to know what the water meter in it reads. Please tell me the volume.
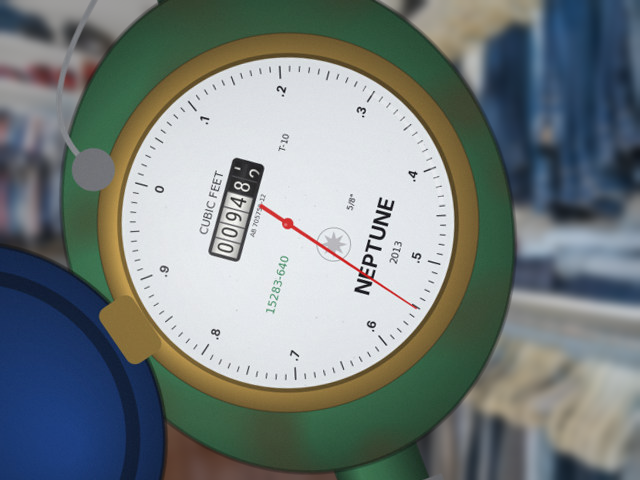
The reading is 9481.55 ft³
